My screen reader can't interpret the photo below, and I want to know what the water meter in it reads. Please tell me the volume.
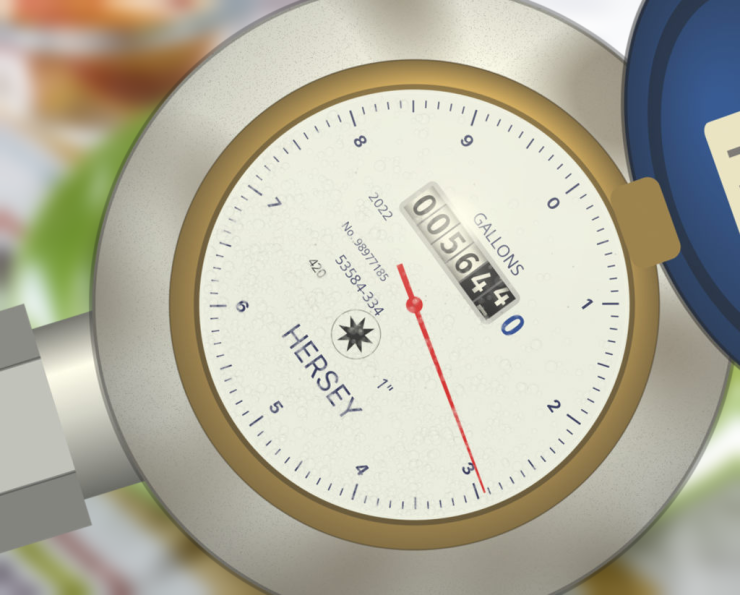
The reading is 56442.9 gal
